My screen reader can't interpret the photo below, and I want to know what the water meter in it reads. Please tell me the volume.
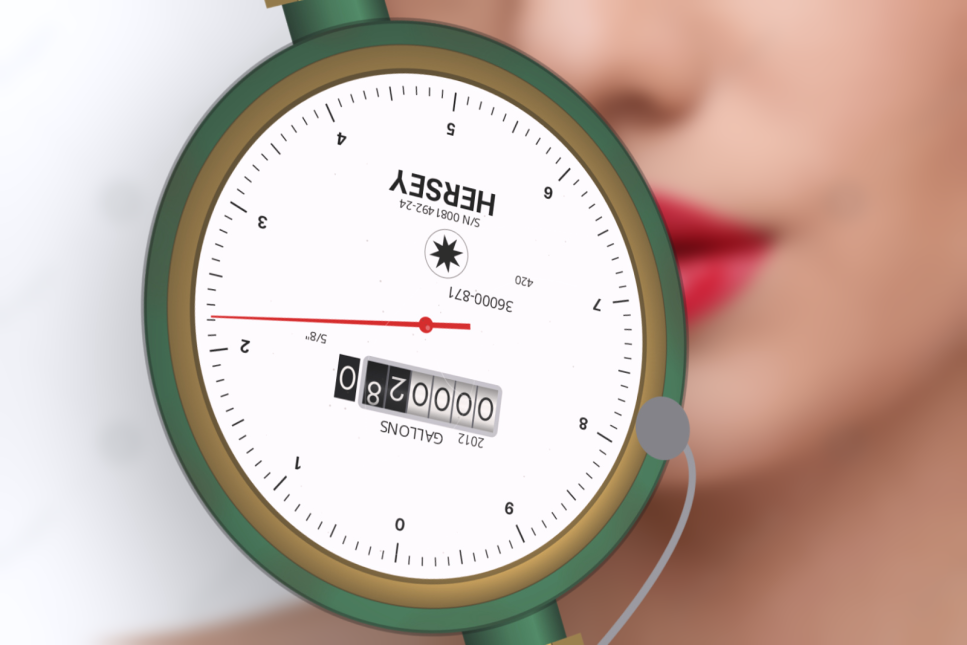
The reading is 282.2 gal
